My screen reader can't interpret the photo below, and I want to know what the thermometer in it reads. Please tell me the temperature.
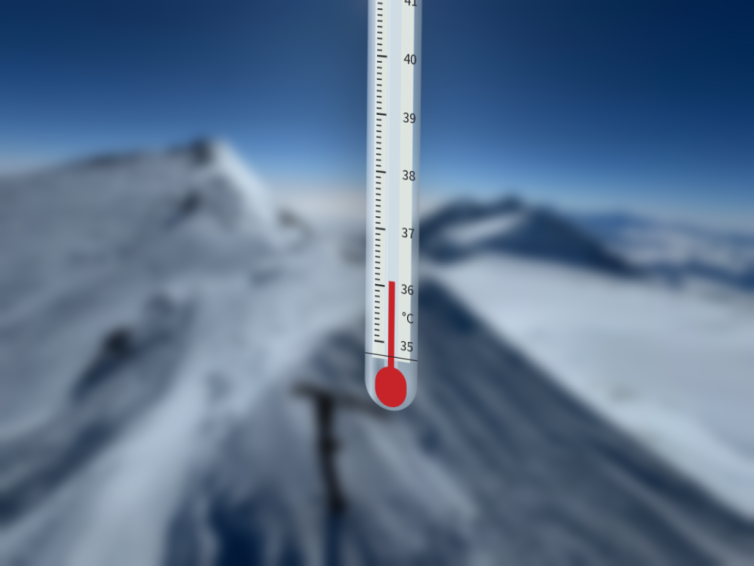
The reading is 36.1 °C
